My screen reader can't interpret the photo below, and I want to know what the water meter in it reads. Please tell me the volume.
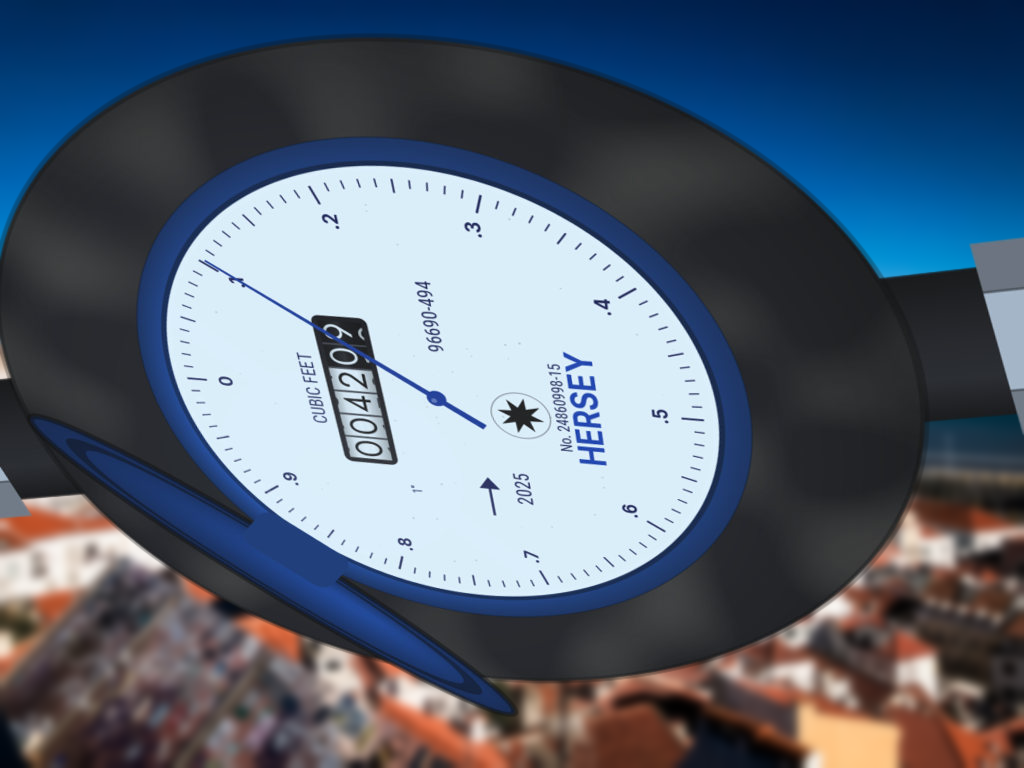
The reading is 4209.10 ft³
